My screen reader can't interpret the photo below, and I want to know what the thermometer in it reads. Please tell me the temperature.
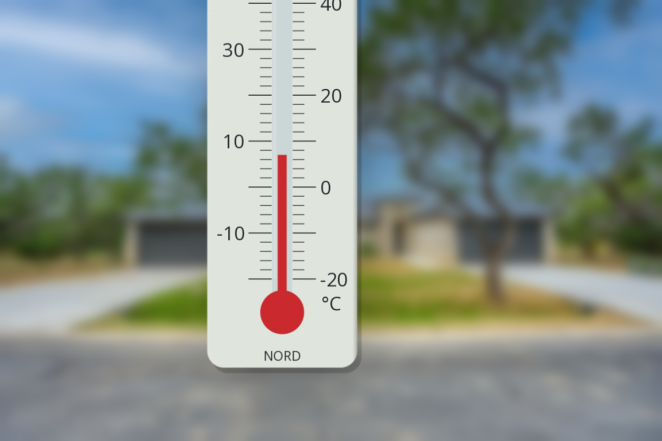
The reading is 7 °C
